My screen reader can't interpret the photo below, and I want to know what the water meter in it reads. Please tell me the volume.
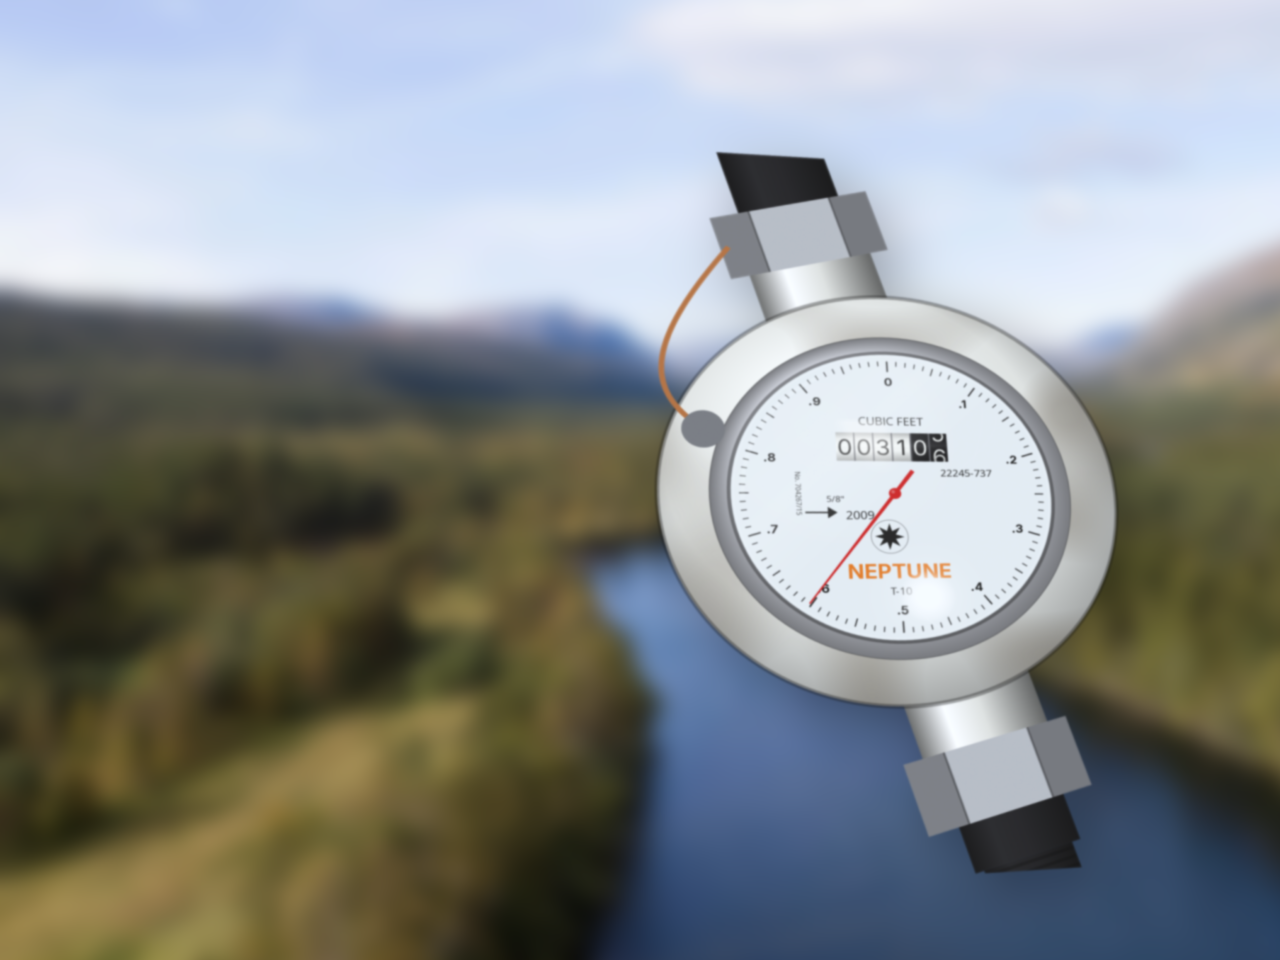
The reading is 3105.60 ft³
